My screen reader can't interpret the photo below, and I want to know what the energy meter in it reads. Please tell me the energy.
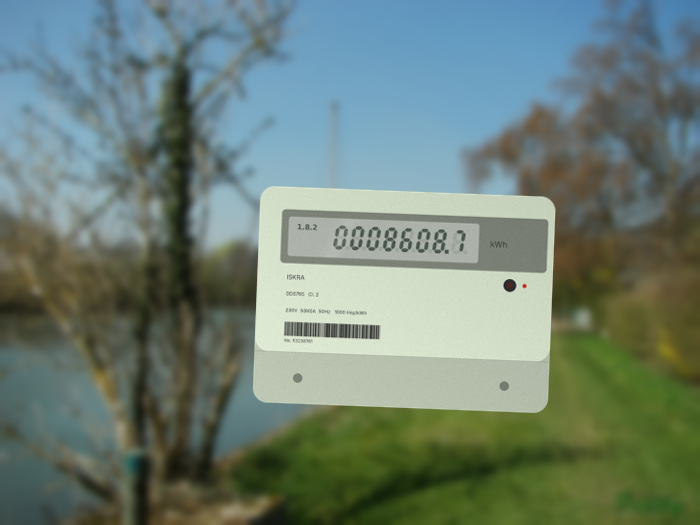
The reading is 8608.7 kWh
